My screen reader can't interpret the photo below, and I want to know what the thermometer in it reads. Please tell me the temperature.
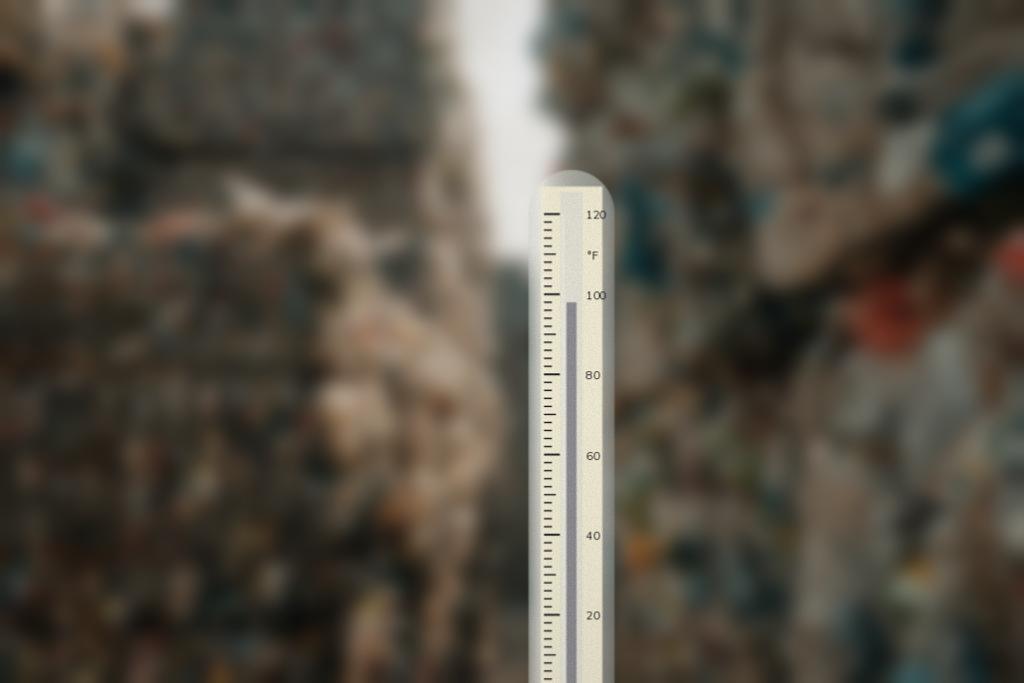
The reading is 98 °F
